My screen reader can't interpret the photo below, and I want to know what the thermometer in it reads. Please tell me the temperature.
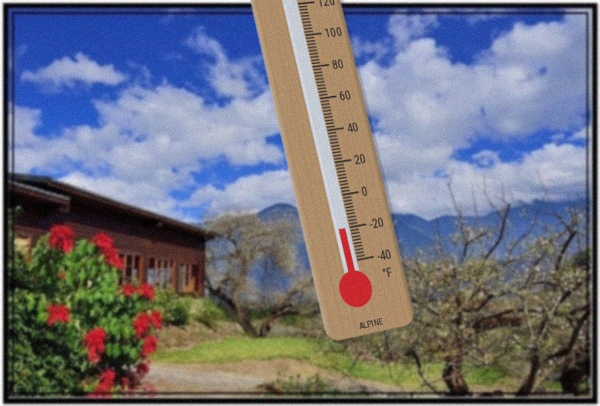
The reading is -20 °F
